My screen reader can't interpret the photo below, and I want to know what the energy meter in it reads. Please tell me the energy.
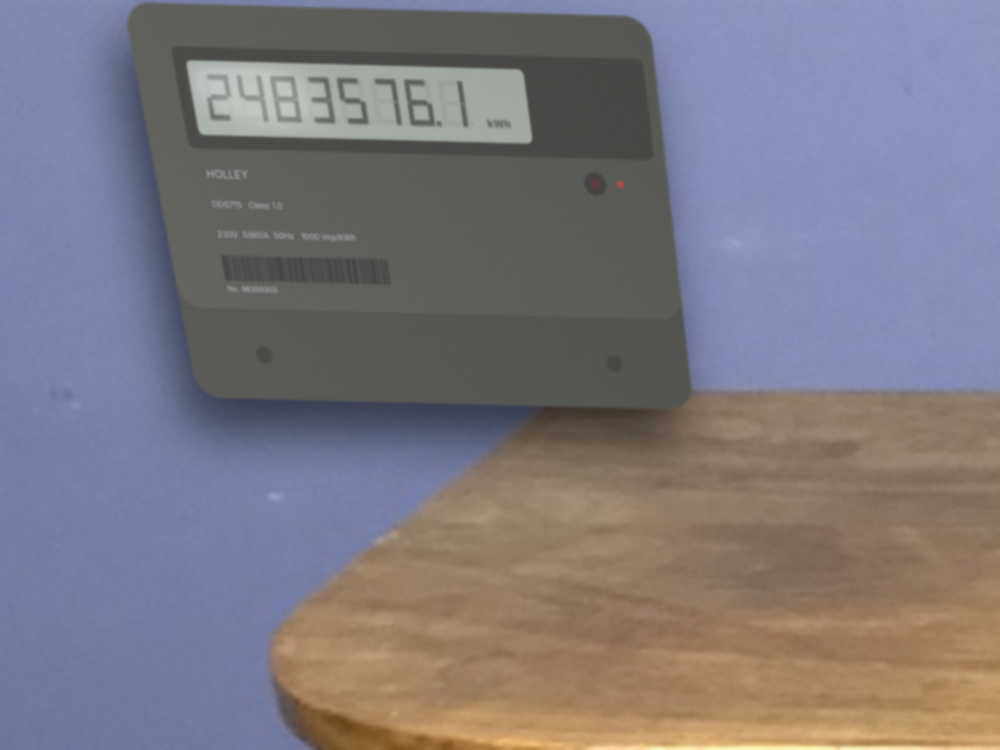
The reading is 2483576.1 kWh
